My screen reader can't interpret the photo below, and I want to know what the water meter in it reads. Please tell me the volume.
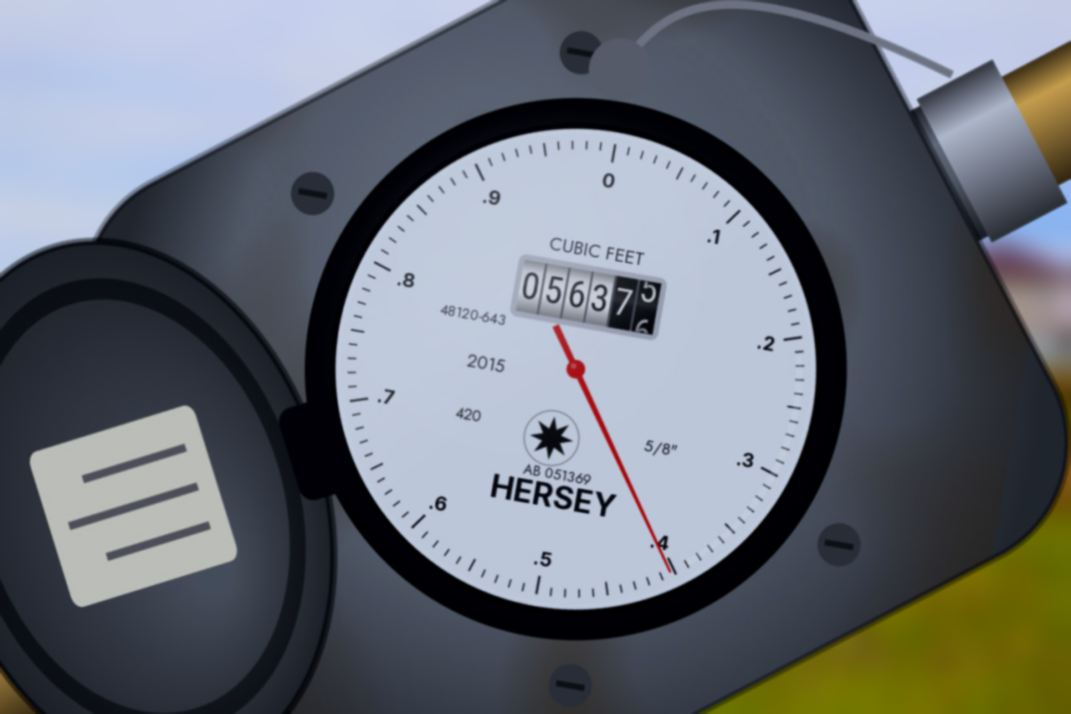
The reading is 56375.40 ft³
